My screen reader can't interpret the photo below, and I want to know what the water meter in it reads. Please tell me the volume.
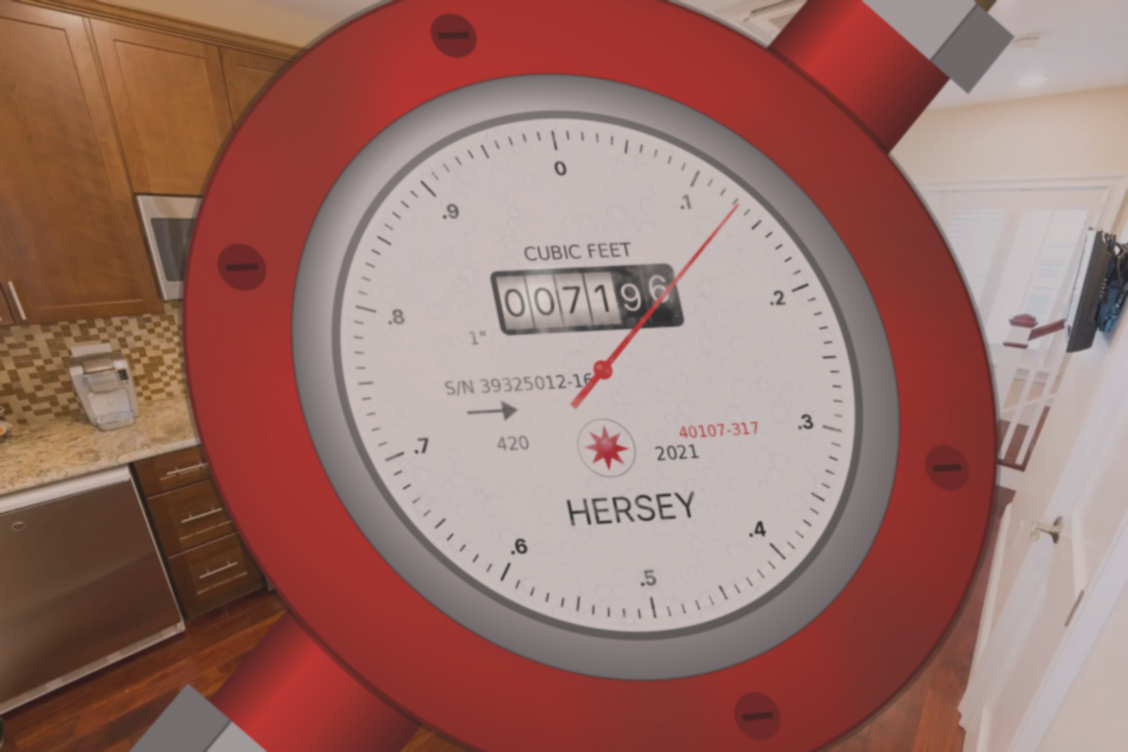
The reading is 7196.13 ft³
